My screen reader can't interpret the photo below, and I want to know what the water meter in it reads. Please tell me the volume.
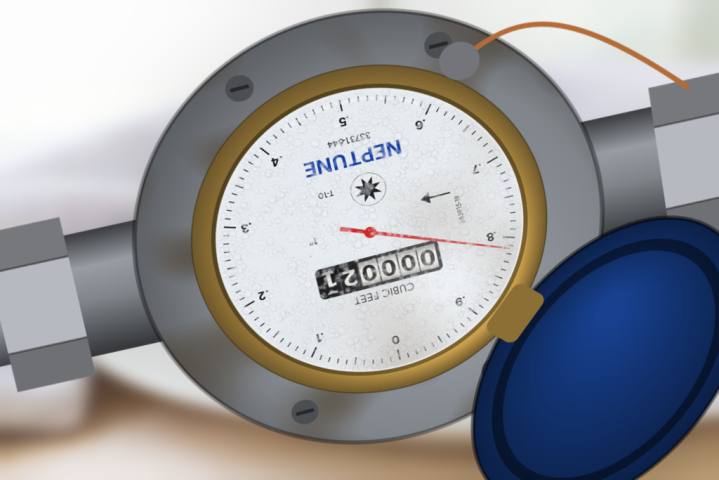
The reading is 20.81 ft³
